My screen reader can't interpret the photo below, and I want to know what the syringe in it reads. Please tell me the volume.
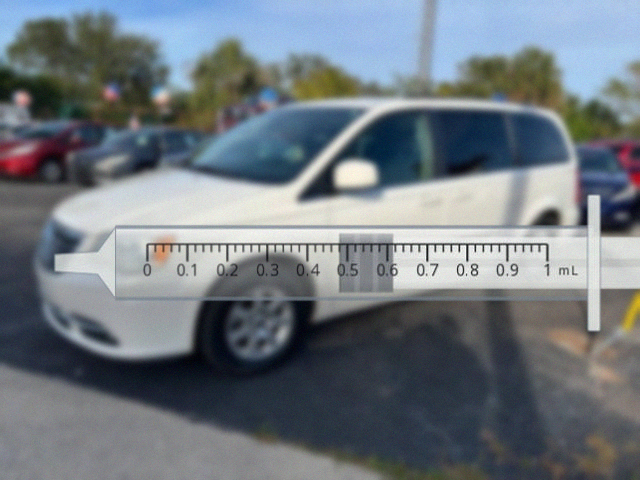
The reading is 0.48 mL
